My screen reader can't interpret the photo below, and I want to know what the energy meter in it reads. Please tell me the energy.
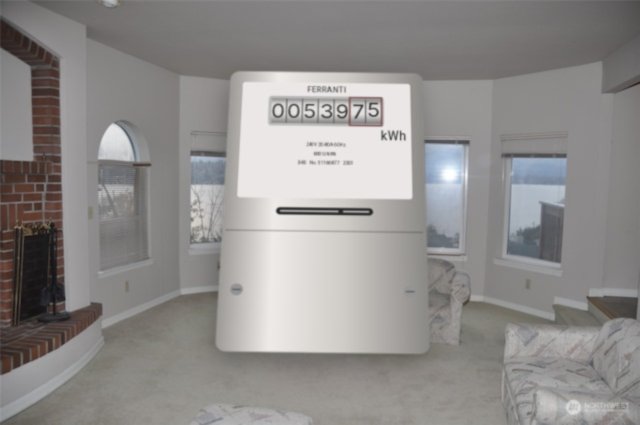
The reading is 539.75 kWh
